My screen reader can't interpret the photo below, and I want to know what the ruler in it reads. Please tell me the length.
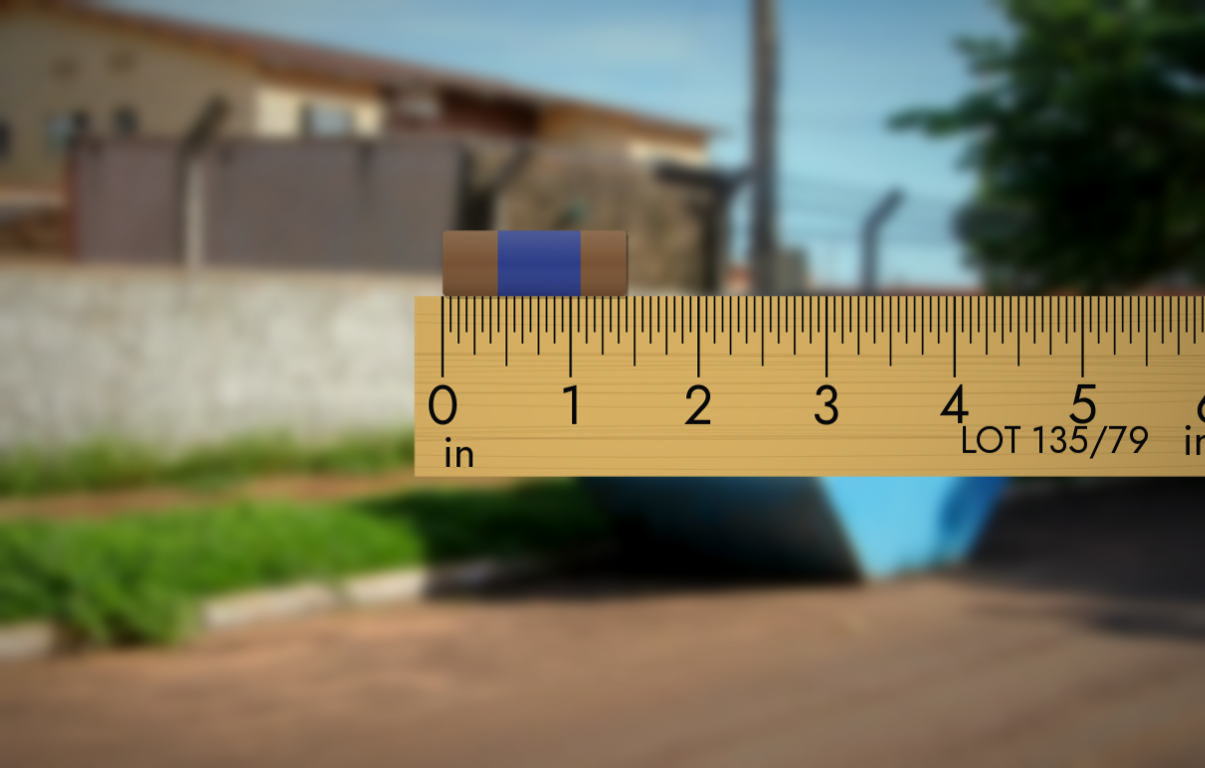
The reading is 1.4375 in
